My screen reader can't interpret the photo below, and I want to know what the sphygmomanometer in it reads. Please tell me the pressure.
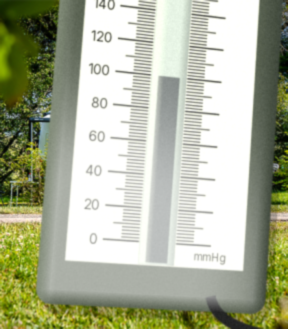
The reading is 100 mmHg
